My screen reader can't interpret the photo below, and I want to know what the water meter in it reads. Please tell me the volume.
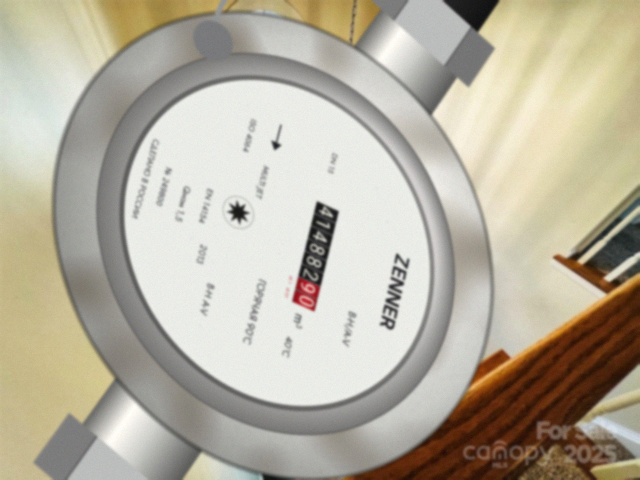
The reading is 414882.90 m³
